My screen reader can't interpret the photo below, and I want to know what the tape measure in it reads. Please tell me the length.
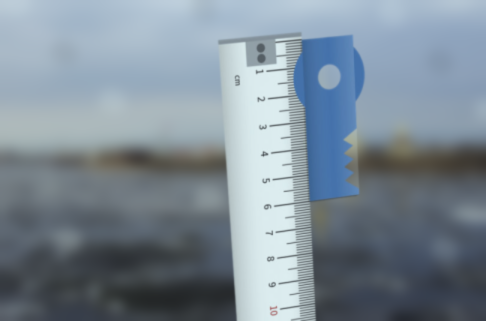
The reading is 6 cm
